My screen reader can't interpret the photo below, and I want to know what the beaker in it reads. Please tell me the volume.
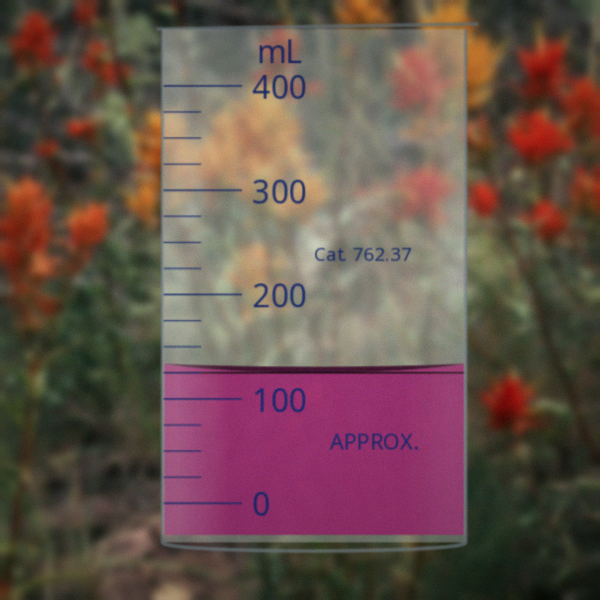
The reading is 125 mL
